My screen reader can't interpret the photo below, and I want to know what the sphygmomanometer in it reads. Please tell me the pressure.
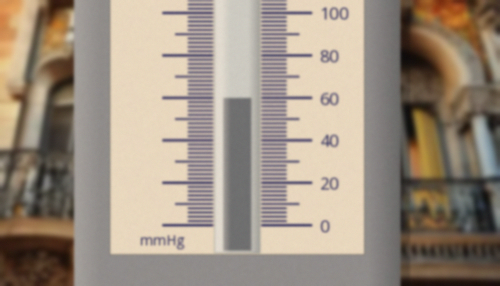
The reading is 60 mmHg
